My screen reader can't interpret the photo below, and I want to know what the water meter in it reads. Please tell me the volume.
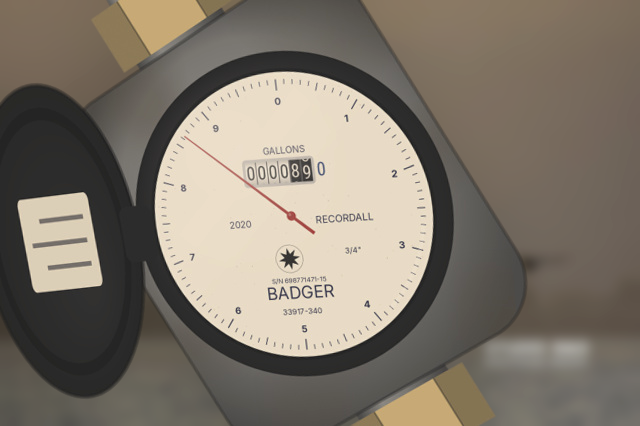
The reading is 888.6 gal
